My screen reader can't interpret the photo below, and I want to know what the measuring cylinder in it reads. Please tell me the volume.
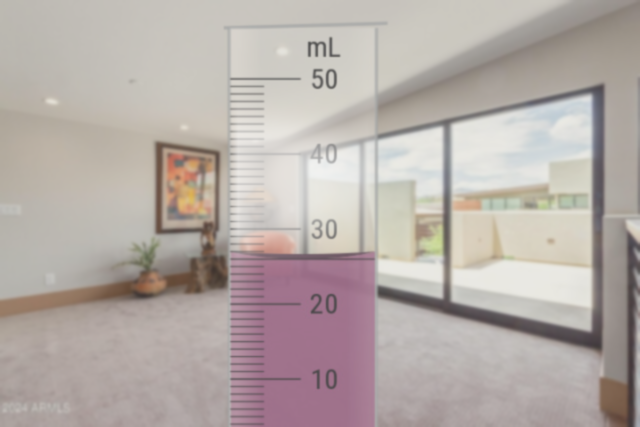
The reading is 26 mL
